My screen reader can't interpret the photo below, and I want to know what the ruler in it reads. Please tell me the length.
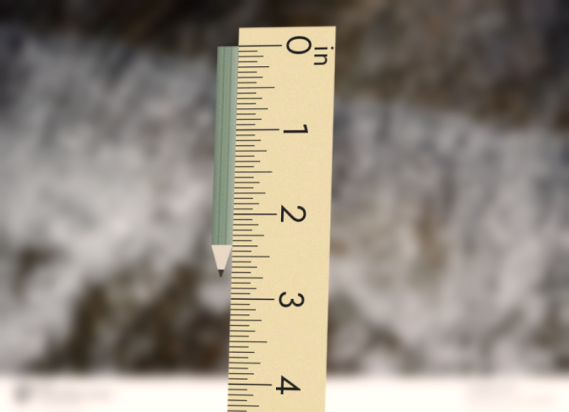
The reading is 2.75 in
